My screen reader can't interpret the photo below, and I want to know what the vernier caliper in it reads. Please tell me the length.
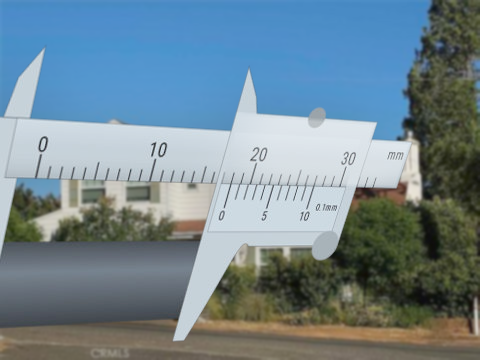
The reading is 18.0 mm
